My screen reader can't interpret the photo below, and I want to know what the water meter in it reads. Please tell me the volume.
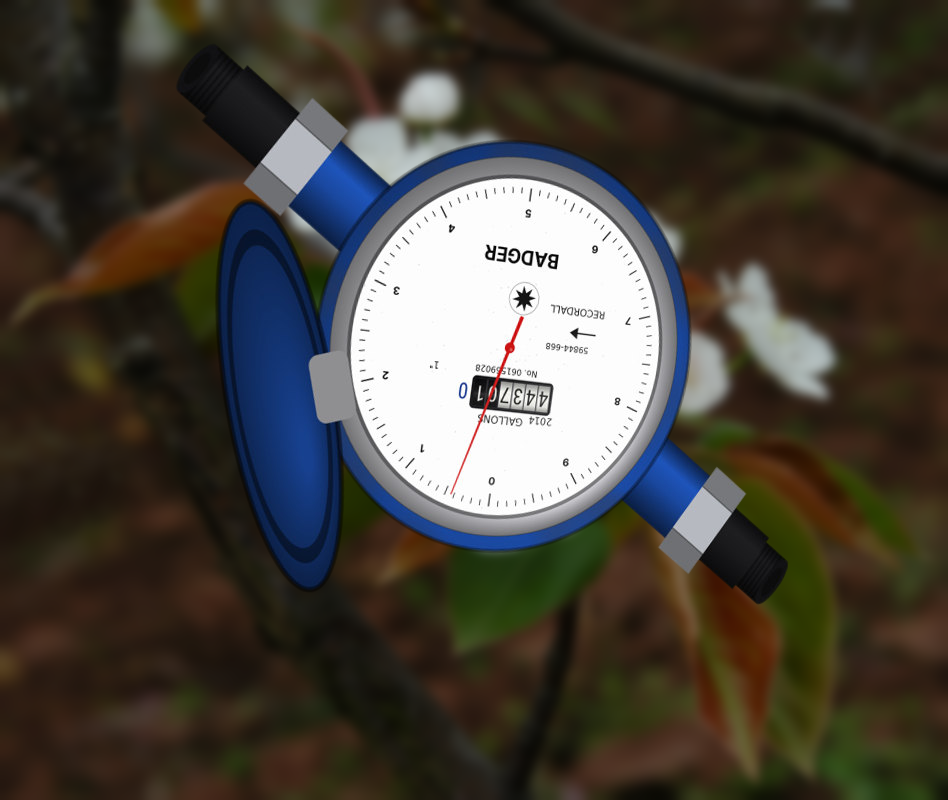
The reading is 4437010.4 gal
